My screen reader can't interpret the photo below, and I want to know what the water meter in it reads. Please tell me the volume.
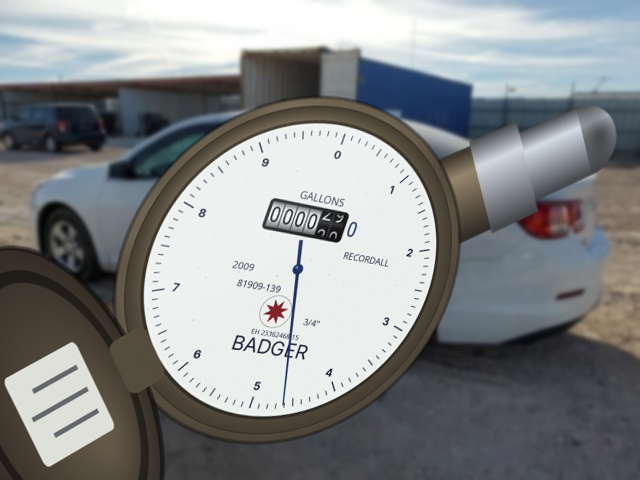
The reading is 294.6 gal
